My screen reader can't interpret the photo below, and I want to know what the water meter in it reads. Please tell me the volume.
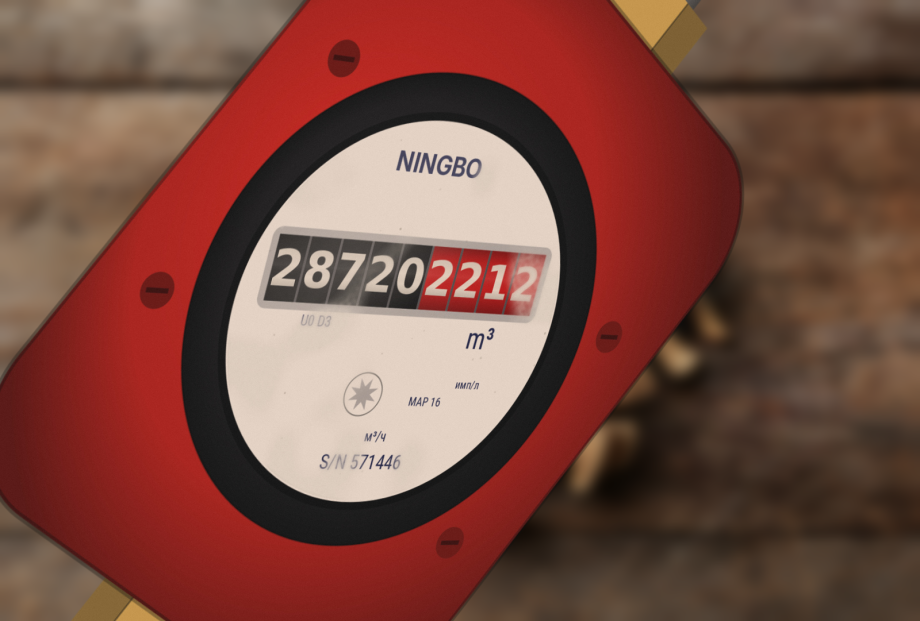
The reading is 28720.2212 m³
